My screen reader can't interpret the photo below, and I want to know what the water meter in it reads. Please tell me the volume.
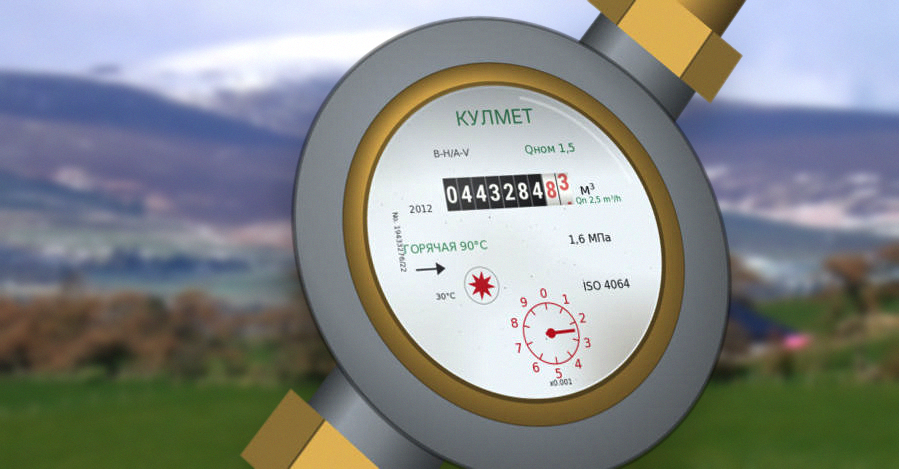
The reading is 443284.832 m³
